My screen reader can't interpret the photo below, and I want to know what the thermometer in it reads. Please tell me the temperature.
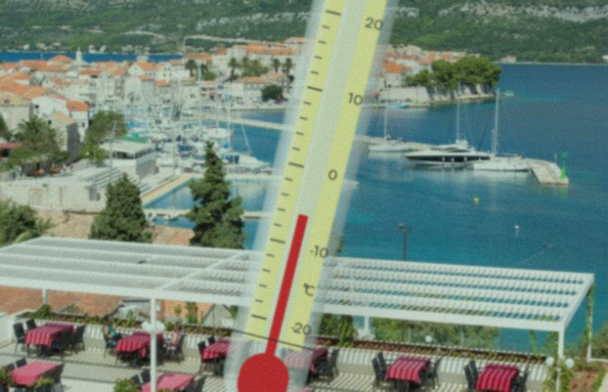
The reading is -6 °C
